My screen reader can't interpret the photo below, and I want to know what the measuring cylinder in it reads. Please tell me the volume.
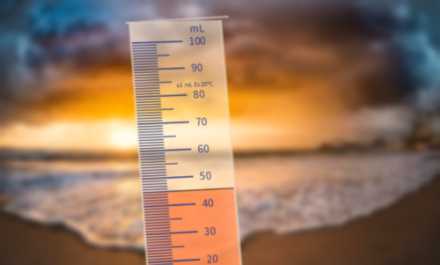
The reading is 45 mL
